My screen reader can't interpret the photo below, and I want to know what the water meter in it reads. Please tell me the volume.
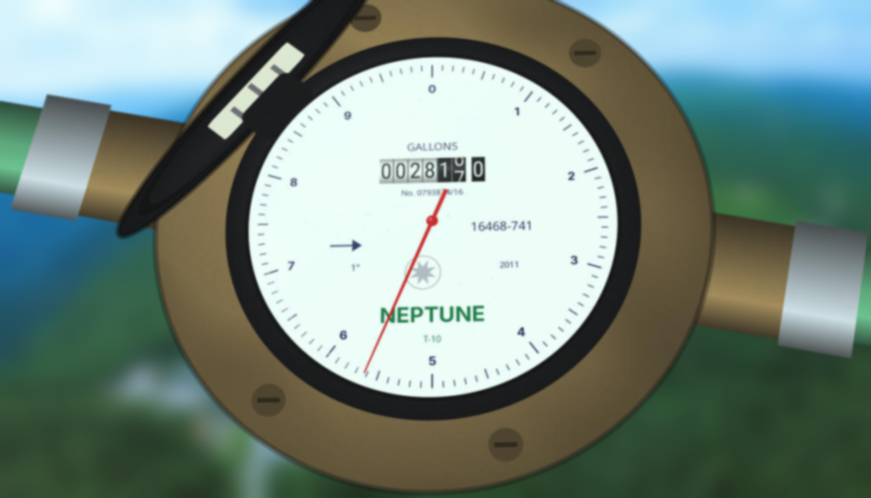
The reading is 28165.6 gal
